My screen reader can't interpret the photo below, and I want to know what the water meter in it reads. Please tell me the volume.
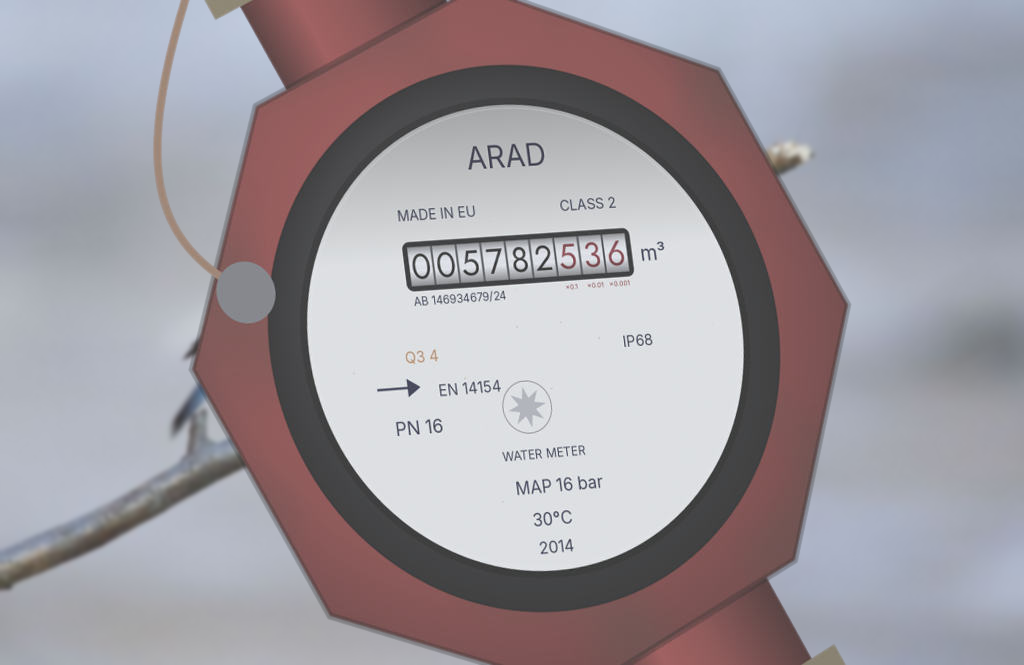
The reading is 5782.536 m³
